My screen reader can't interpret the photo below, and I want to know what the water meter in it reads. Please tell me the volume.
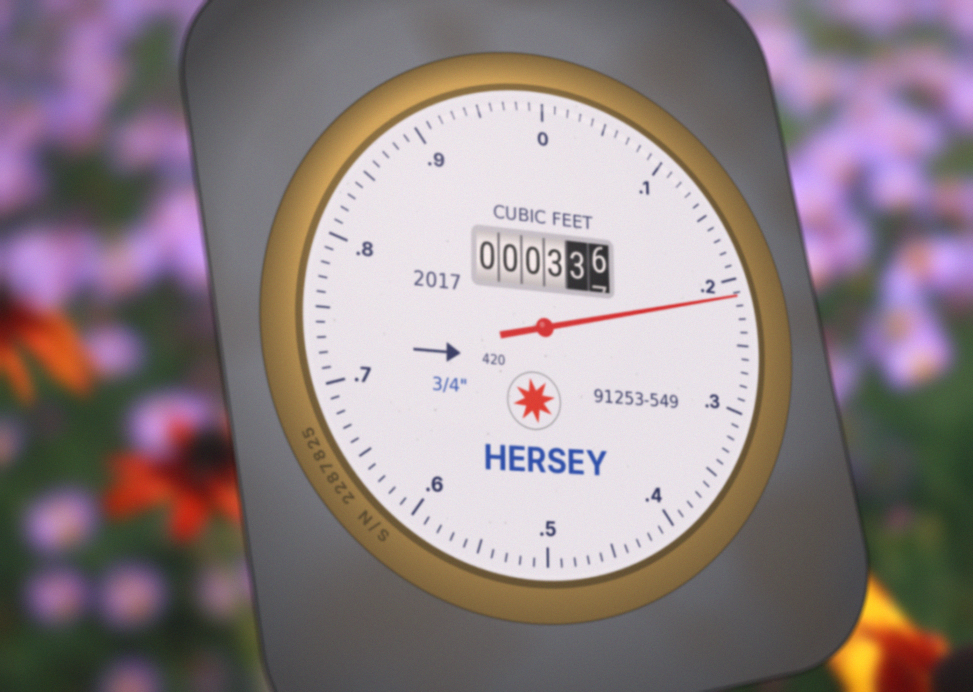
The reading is 336.21 ft³
